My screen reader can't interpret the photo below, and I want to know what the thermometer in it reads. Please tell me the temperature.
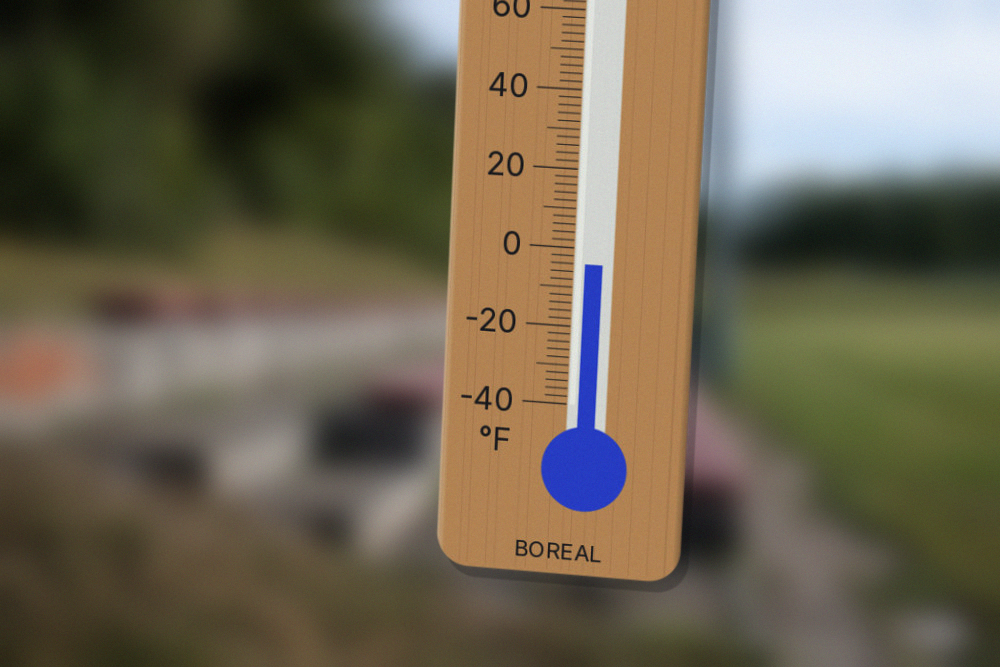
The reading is -4 °F
